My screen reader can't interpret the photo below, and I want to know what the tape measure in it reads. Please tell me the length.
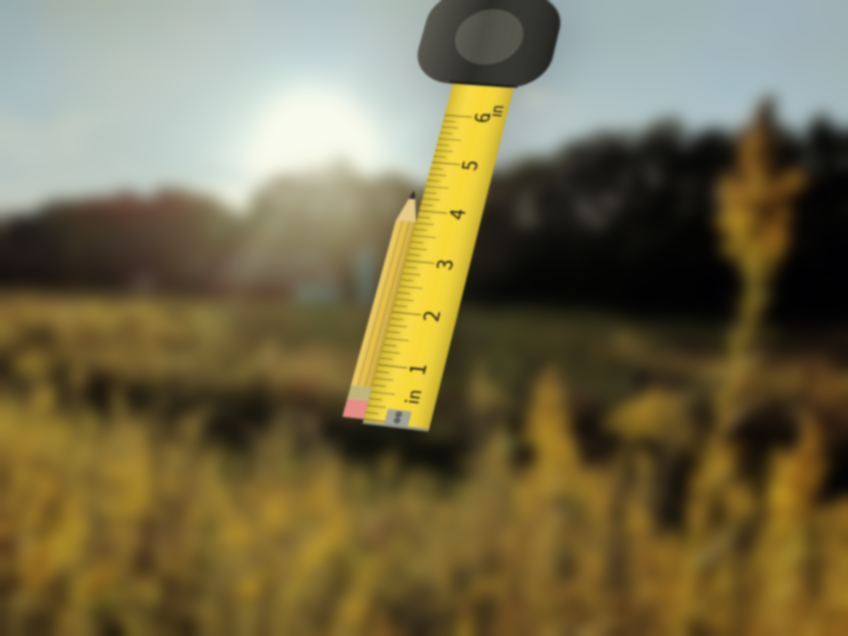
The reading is 4.375 in
